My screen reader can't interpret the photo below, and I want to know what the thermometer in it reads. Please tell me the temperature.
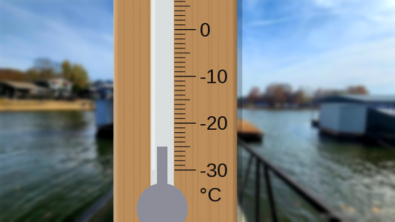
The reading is -25 °C
